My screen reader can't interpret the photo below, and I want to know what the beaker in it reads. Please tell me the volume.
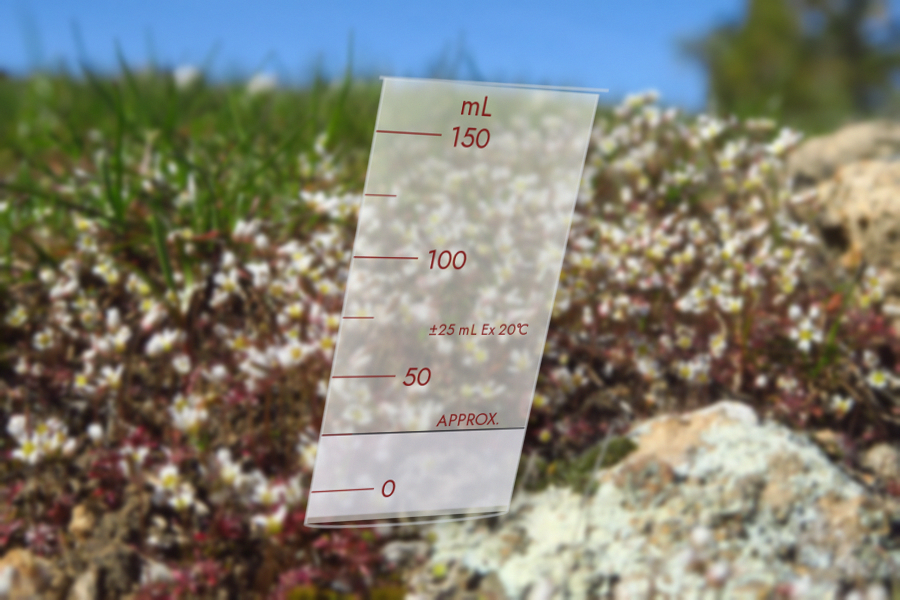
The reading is 25 mL
